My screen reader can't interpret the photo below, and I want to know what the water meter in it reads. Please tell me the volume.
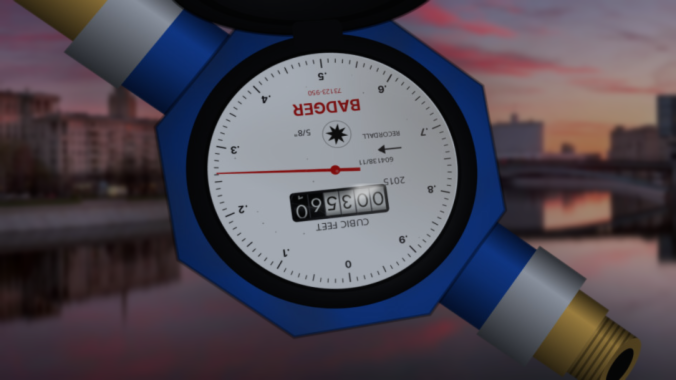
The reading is 3560.26 ft³
